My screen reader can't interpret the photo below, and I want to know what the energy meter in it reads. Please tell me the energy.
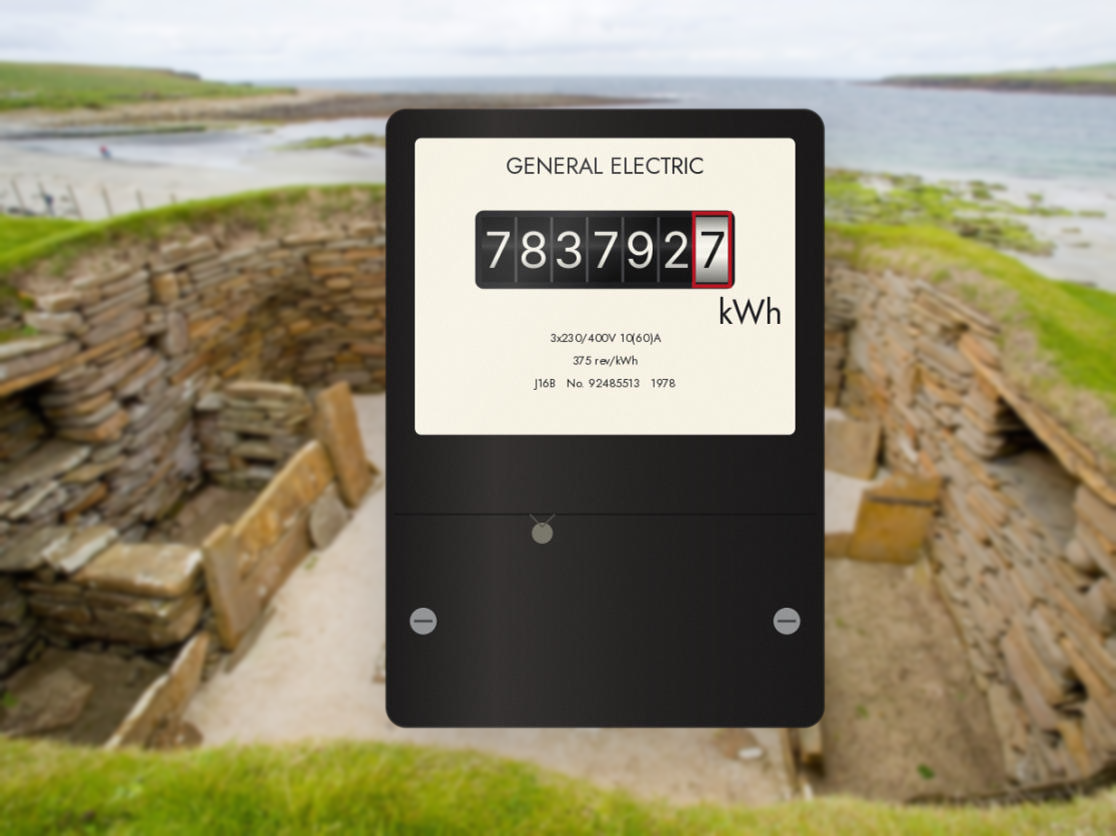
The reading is 783792.7 kWh
